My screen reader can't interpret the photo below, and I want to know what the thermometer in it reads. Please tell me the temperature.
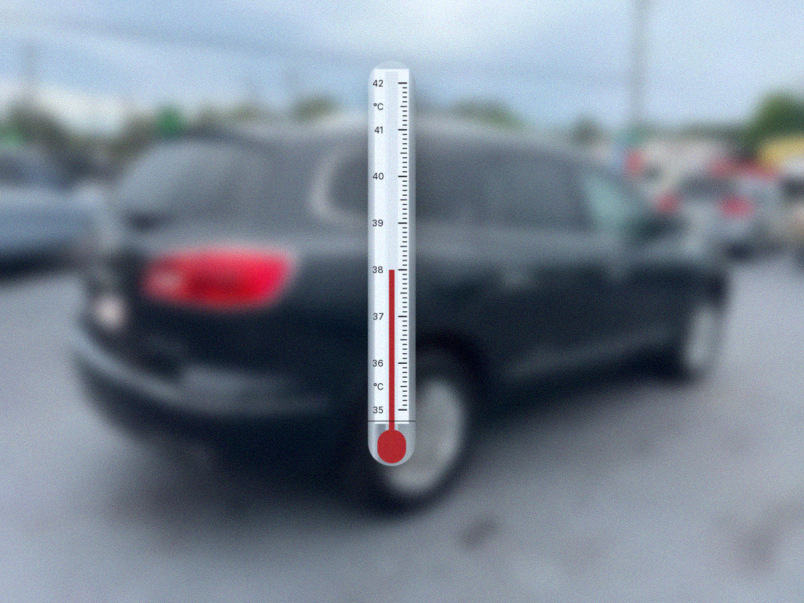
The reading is 38 °C
